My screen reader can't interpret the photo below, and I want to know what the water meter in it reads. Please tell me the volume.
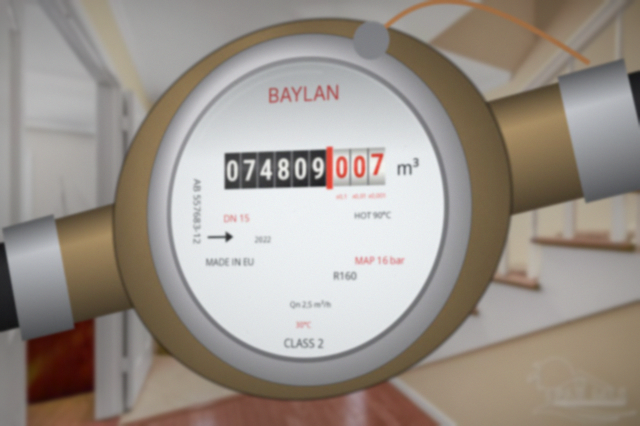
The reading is 74809.007 m³
